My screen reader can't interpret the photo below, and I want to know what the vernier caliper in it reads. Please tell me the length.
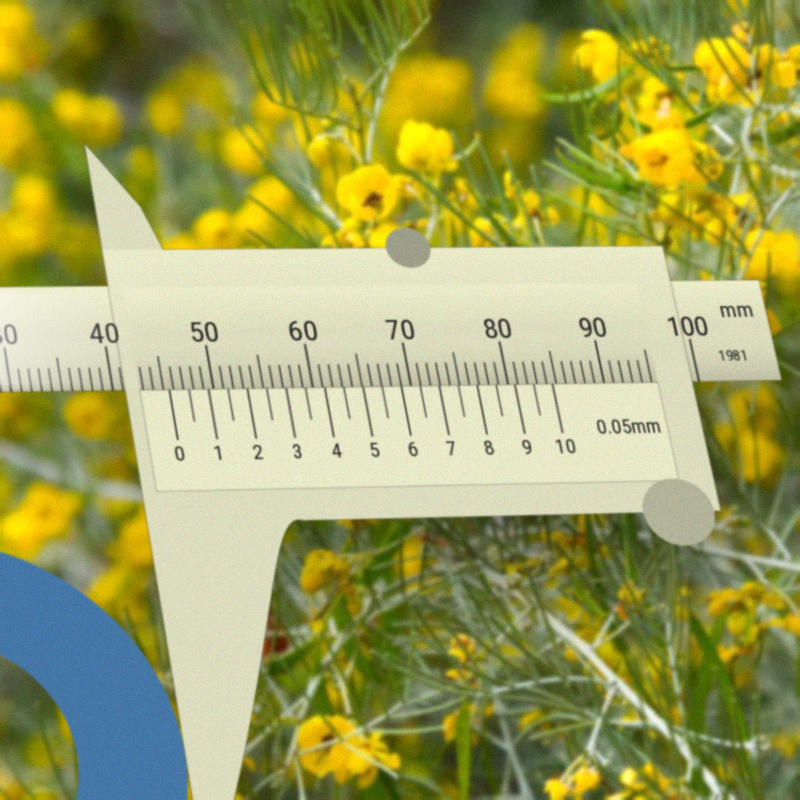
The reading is 45.6 mm
